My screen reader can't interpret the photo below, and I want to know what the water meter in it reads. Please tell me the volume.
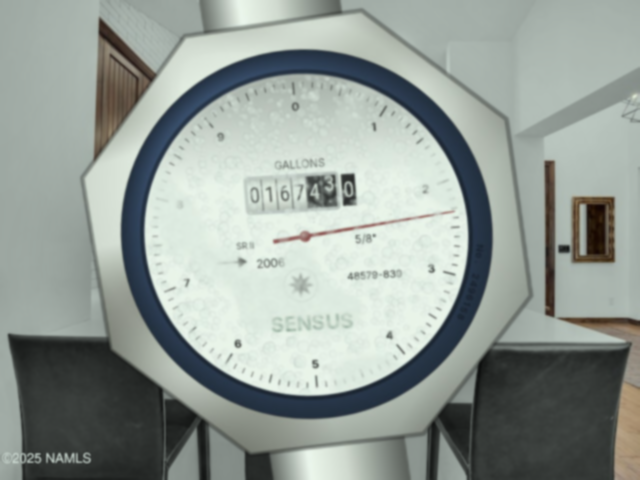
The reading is 167432.3 gal
